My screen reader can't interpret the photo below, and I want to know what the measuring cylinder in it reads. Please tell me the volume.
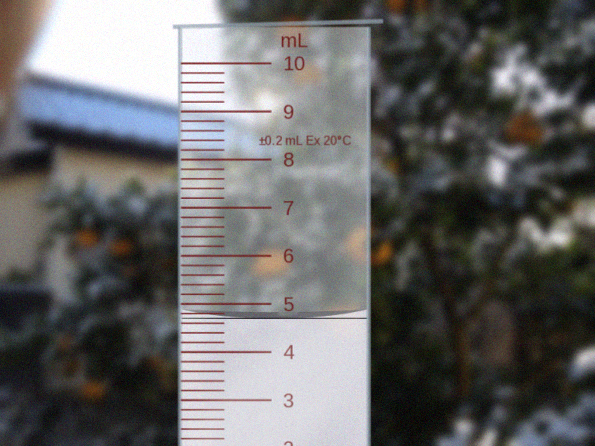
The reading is 4.7 mL
